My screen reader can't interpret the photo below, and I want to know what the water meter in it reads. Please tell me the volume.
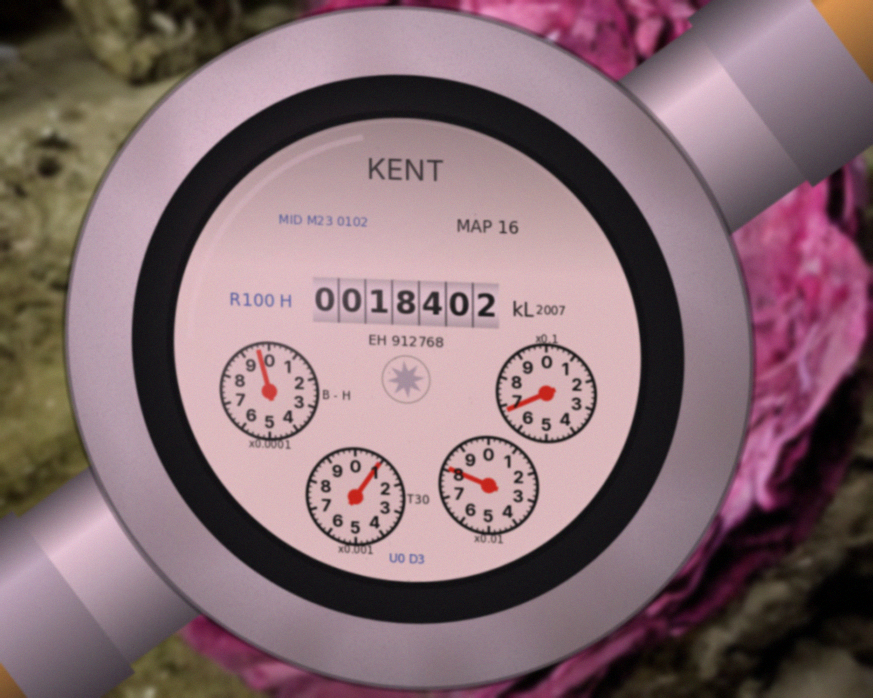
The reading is 18402.6809 kL
